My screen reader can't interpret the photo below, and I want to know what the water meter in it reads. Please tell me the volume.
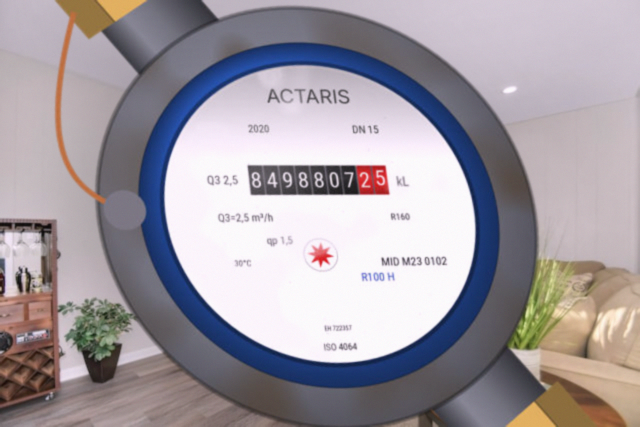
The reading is 8498807.25 kL
